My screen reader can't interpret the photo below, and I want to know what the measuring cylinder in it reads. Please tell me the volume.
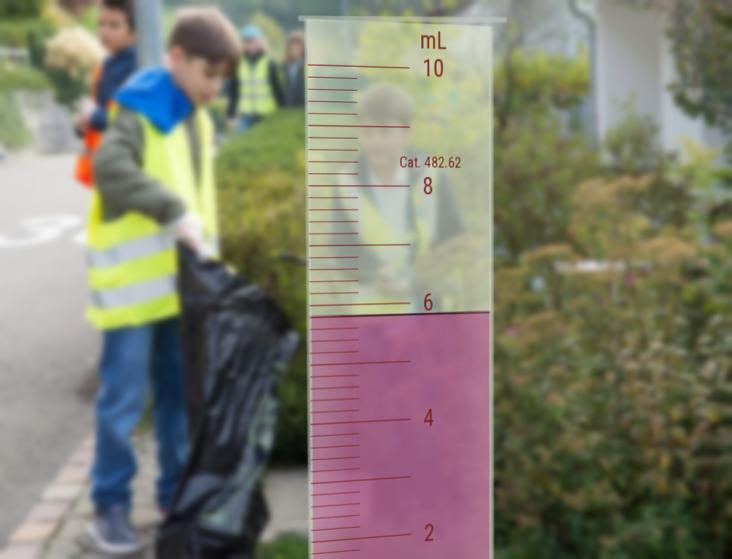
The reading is 5.8 mL
